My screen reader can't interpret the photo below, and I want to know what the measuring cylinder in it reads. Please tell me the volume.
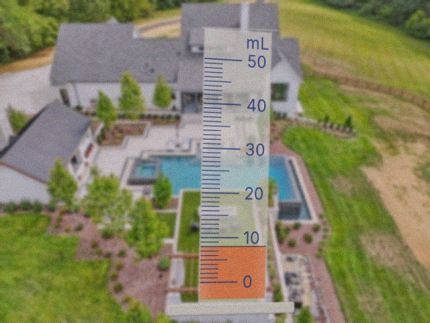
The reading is 8 mL
